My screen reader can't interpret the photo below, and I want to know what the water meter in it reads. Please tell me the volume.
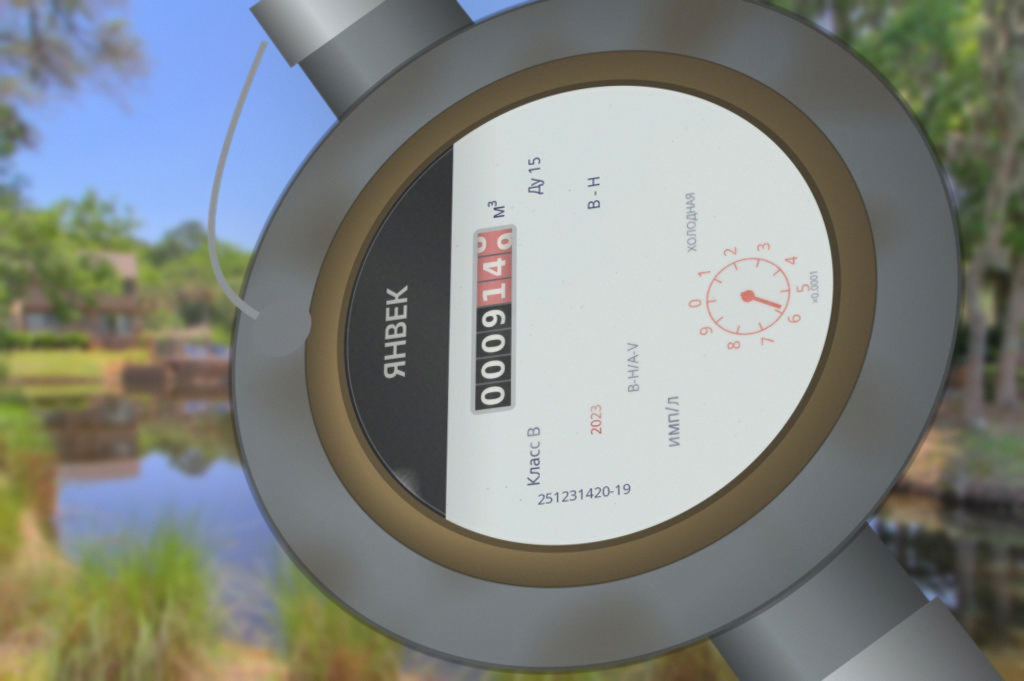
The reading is 9.1485 m³
